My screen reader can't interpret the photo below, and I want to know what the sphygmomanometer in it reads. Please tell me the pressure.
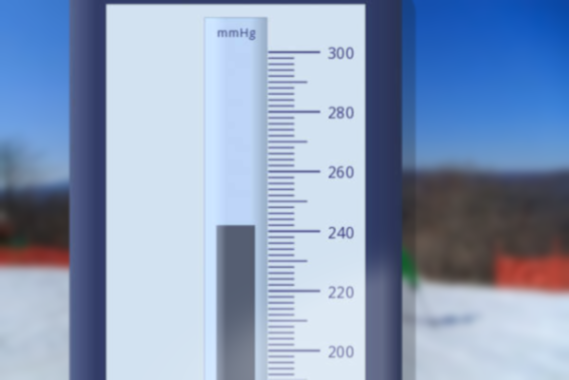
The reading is 242 mmHg
